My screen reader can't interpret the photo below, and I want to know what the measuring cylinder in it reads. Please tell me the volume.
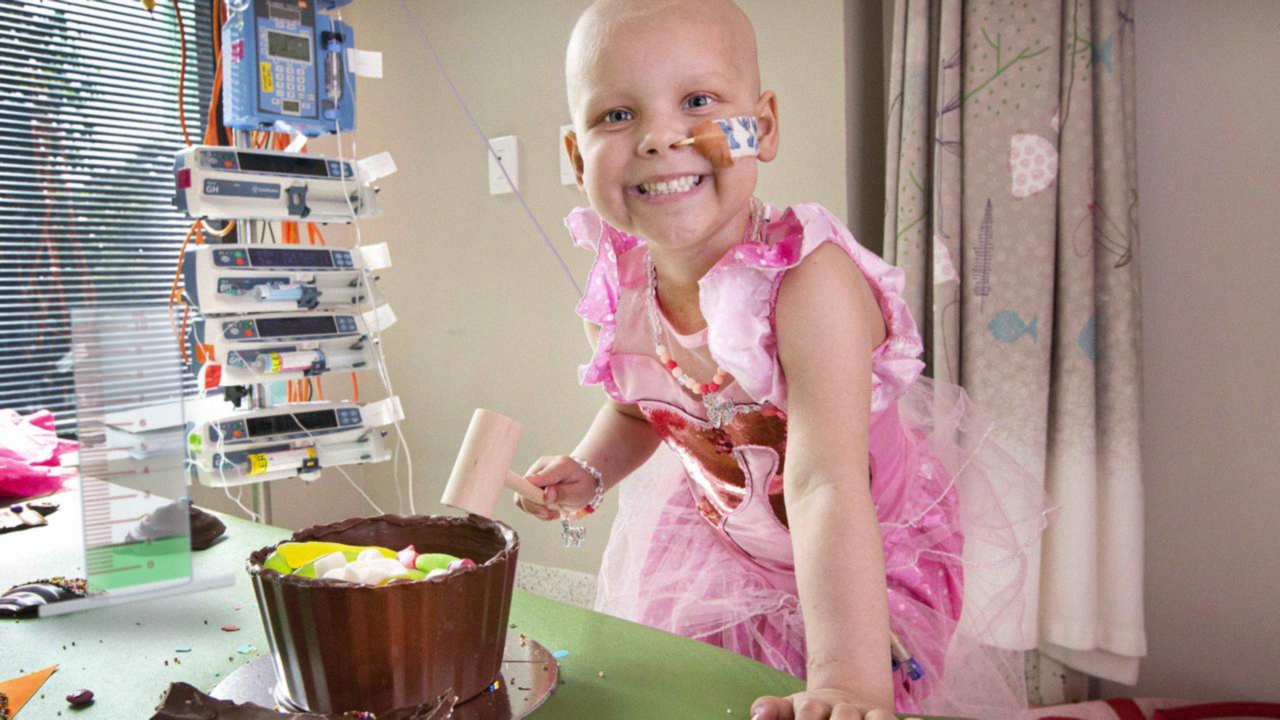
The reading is 1 mL
